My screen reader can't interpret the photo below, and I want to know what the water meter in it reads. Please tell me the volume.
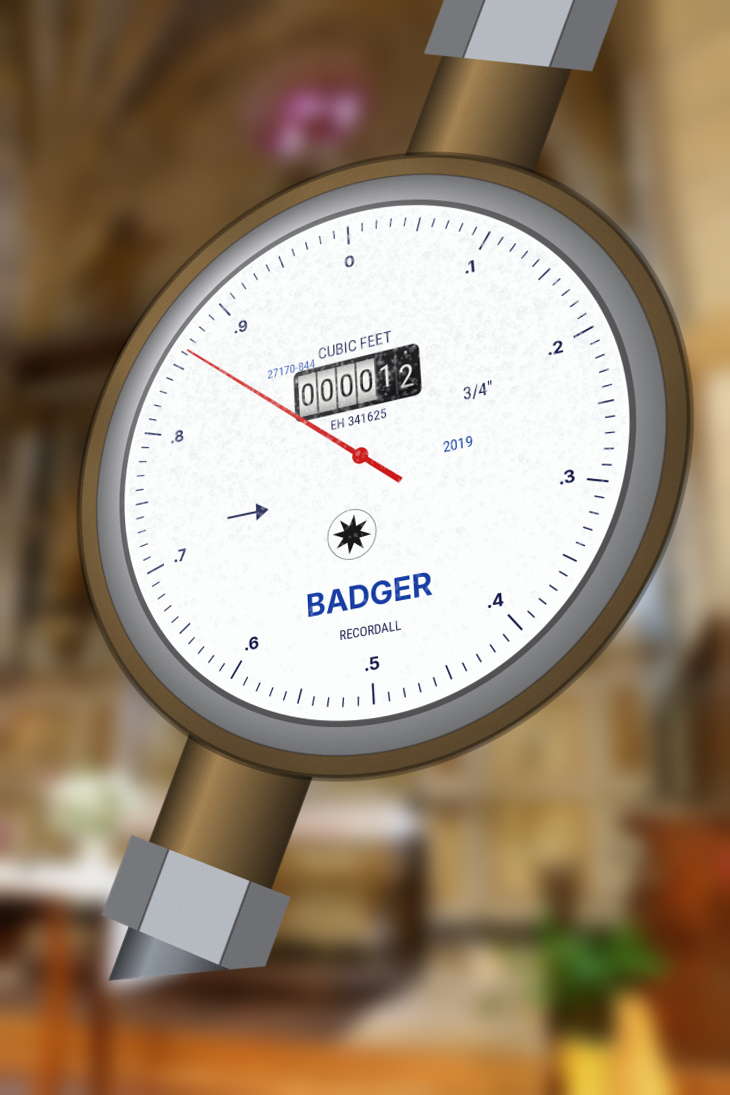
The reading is 11.86 ft³
